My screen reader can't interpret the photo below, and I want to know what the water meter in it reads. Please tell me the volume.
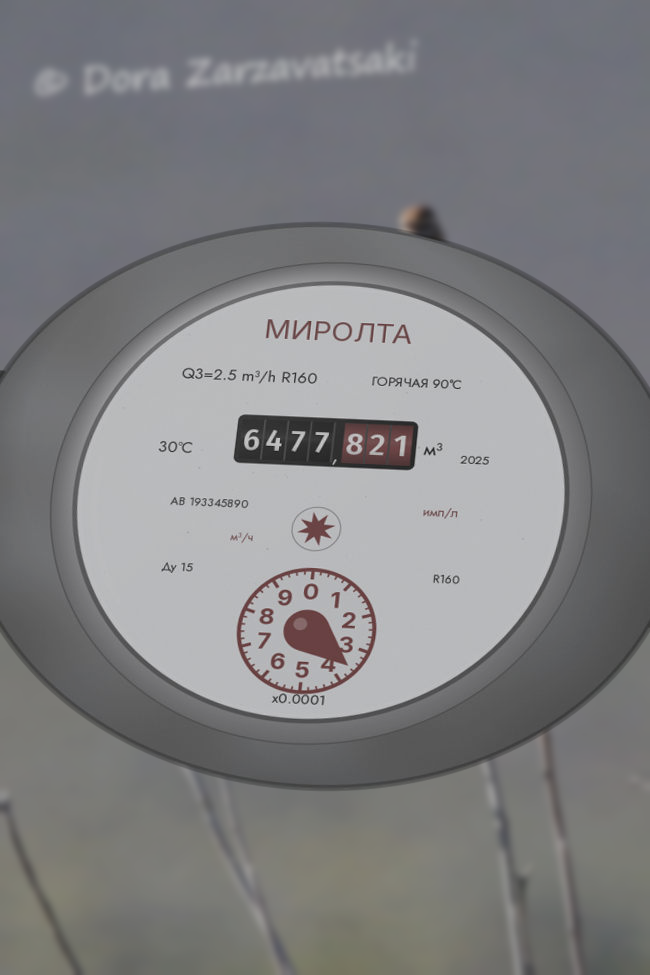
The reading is 6477.8213 m³
